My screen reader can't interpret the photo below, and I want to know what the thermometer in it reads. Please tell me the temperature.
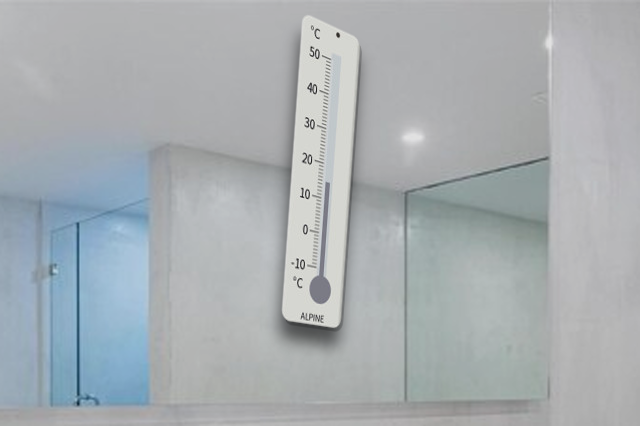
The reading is 15 °C
